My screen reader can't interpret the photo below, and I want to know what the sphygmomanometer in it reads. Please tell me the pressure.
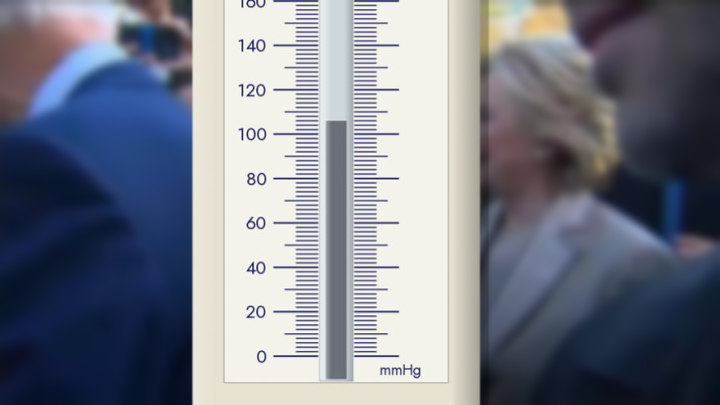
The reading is 106 mmHg
